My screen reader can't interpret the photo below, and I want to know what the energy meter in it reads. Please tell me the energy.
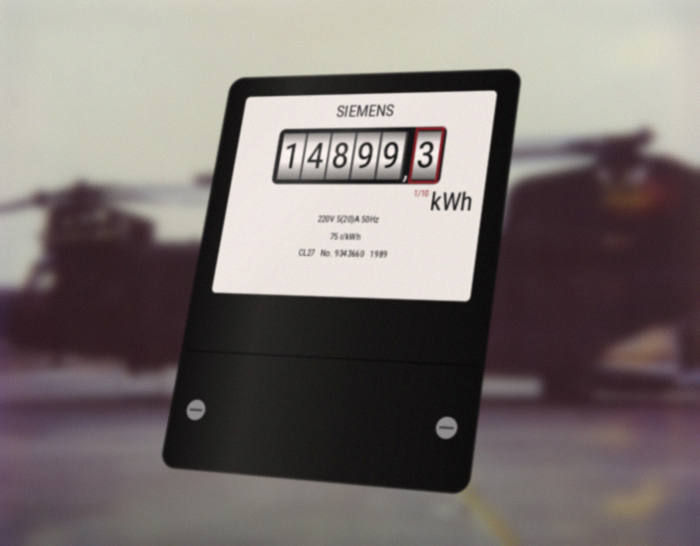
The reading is 14899.3 kWh
